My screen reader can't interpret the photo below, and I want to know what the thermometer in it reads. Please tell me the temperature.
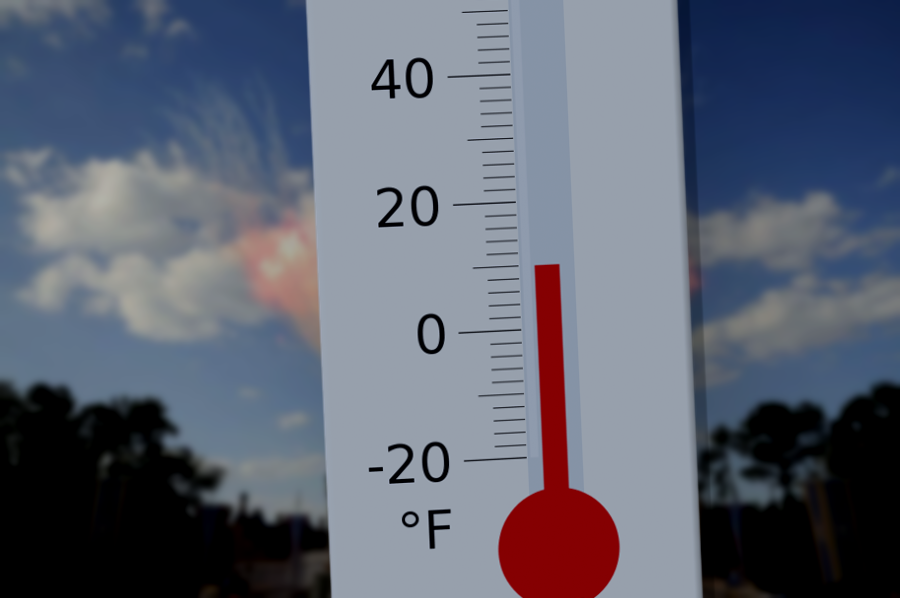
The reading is 10 °F
